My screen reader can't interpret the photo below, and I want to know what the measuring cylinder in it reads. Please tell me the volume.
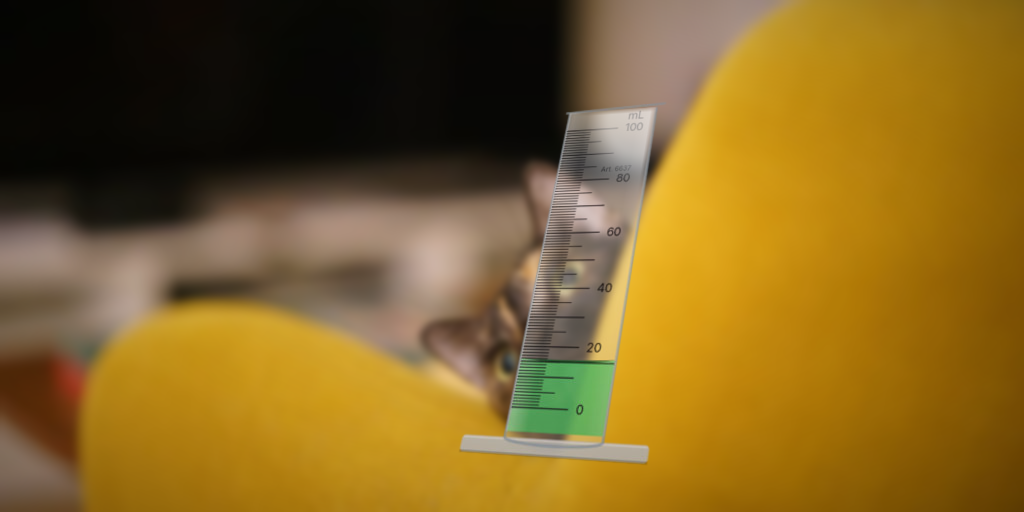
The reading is 15 mL
